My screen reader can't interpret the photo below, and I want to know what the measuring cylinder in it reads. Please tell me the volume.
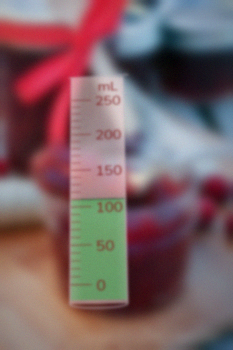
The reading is 110 mL
